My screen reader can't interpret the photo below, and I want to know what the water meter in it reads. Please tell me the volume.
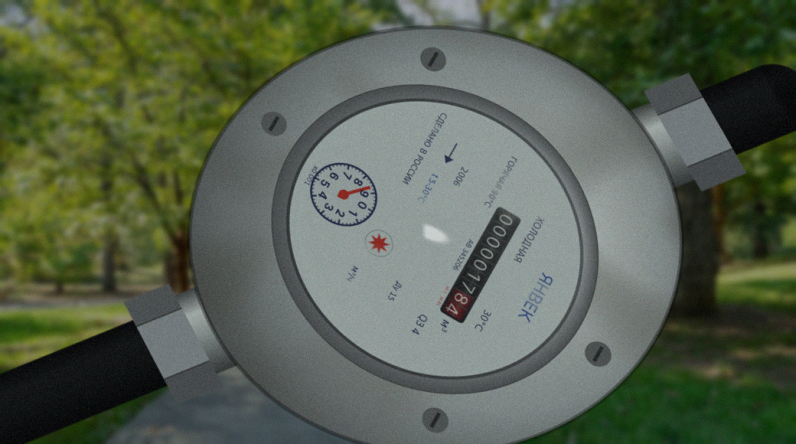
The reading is 17.838 m³
